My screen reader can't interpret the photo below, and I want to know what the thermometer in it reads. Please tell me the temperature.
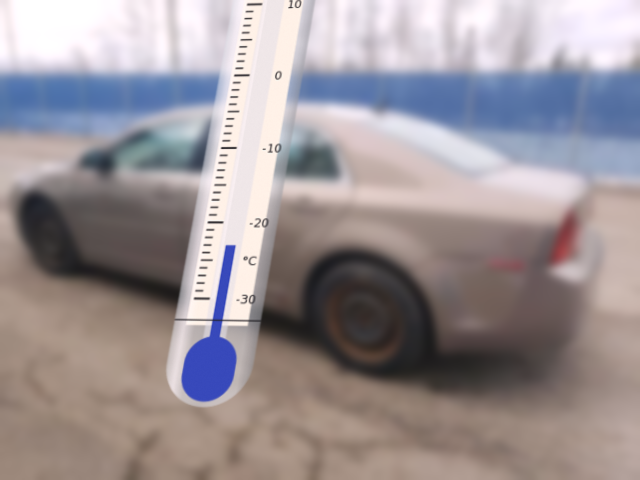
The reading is -23 °C
